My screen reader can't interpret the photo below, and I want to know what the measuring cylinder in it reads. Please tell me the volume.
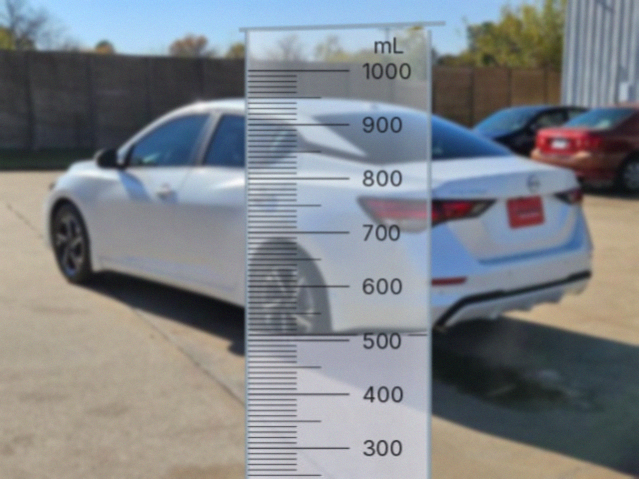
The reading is 510 mL
